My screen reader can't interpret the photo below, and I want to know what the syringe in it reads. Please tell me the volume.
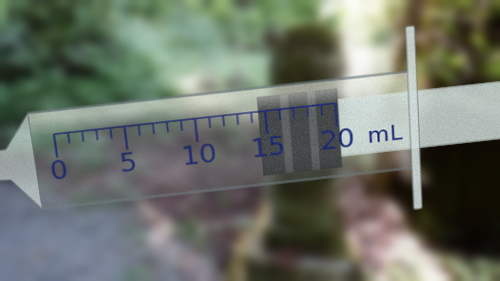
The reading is 14.5 mL
